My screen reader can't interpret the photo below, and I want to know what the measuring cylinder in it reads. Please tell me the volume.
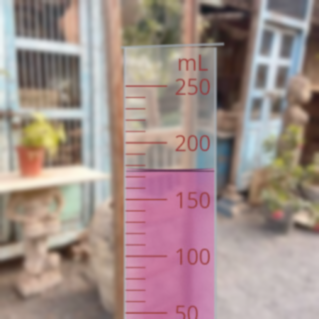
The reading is 175 mL
